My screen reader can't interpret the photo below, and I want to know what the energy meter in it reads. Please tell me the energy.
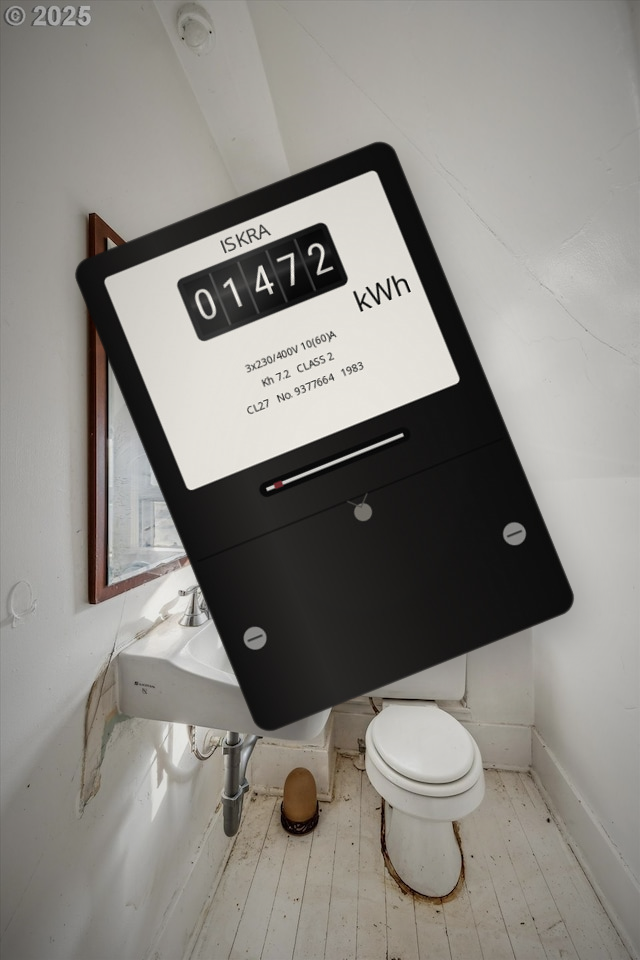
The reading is 1472 kWh
